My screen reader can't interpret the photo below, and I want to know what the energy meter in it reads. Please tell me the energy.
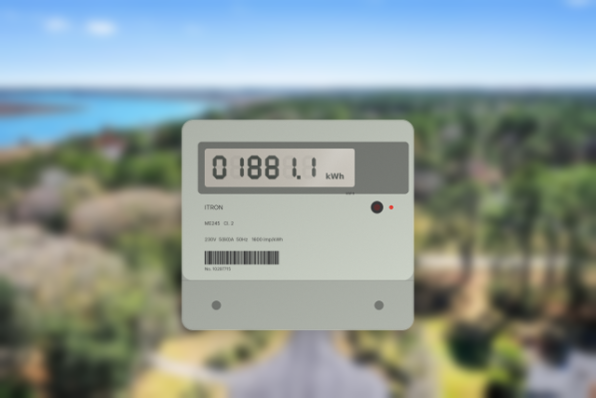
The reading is 1881.1 kWh
